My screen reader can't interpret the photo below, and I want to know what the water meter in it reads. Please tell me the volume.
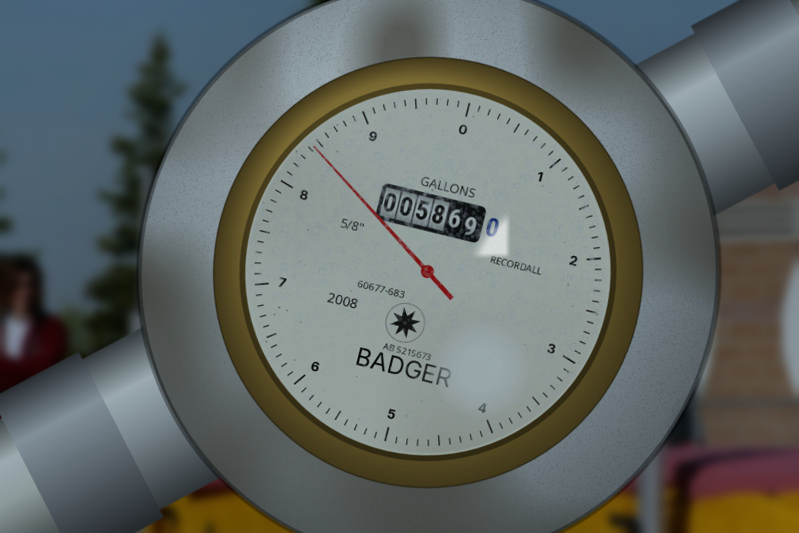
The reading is 58688.4 gal
